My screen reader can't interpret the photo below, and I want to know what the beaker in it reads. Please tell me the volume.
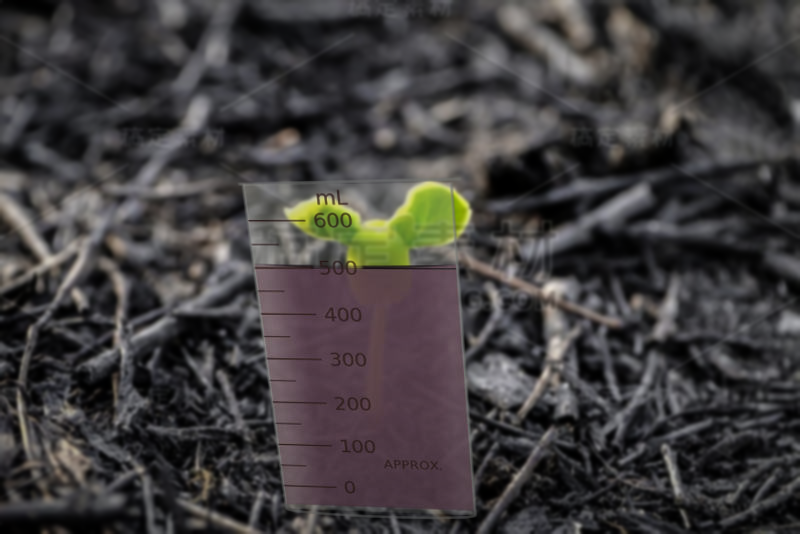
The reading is 500 mL
